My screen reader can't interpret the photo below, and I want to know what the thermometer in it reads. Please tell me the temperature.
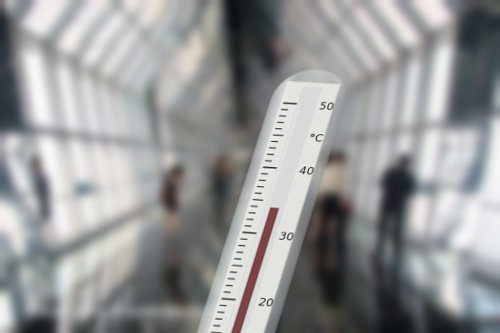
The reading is 34 °C
